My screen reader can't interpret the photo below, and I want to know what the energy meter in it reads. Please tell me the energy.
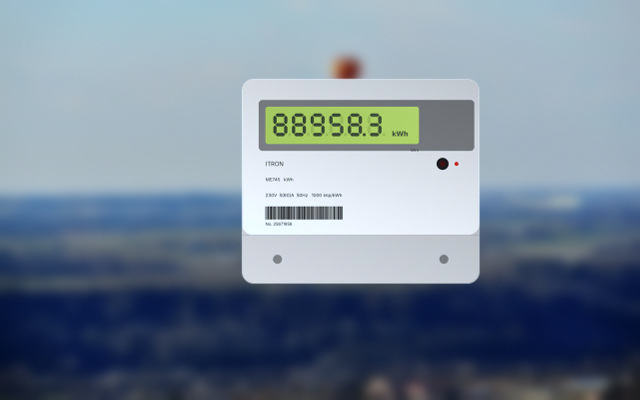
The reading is 88958.3 kWh
